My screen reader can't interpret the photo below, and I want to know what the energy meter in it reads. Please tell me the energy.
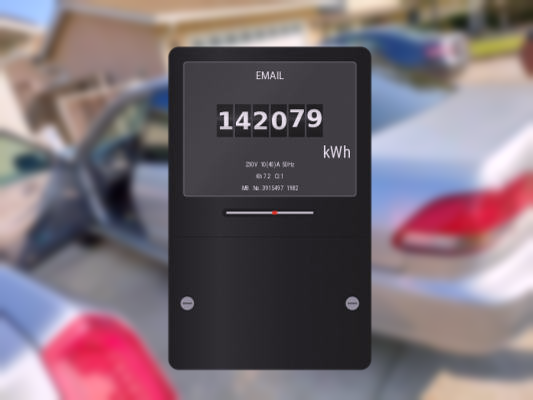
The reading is 142079 kWh
